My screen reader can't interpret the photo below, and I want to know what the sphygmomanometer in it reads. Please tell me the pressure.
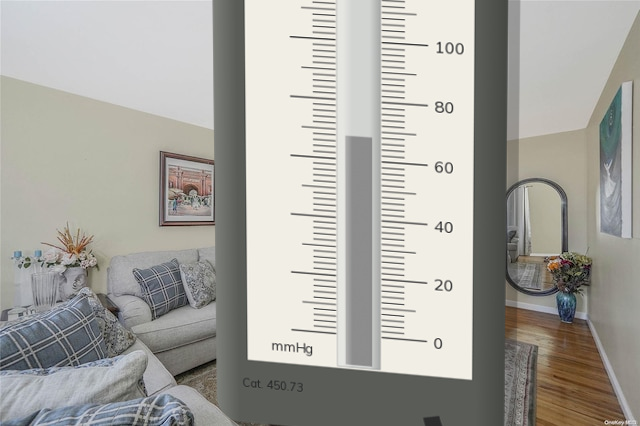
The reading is 68 mmHg
